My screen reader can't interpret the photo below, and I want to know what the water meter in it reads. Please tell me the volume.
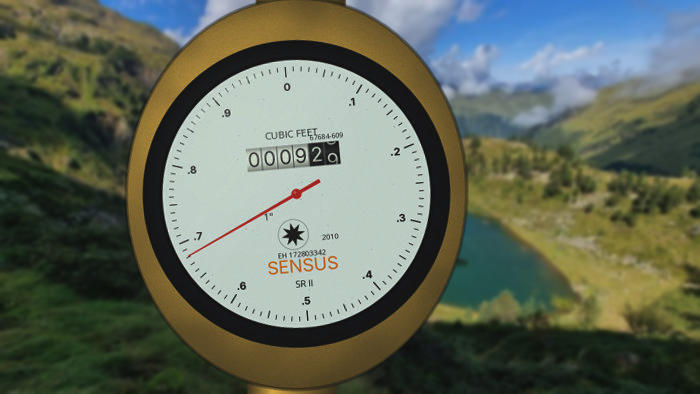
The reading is 928.68 ft³
